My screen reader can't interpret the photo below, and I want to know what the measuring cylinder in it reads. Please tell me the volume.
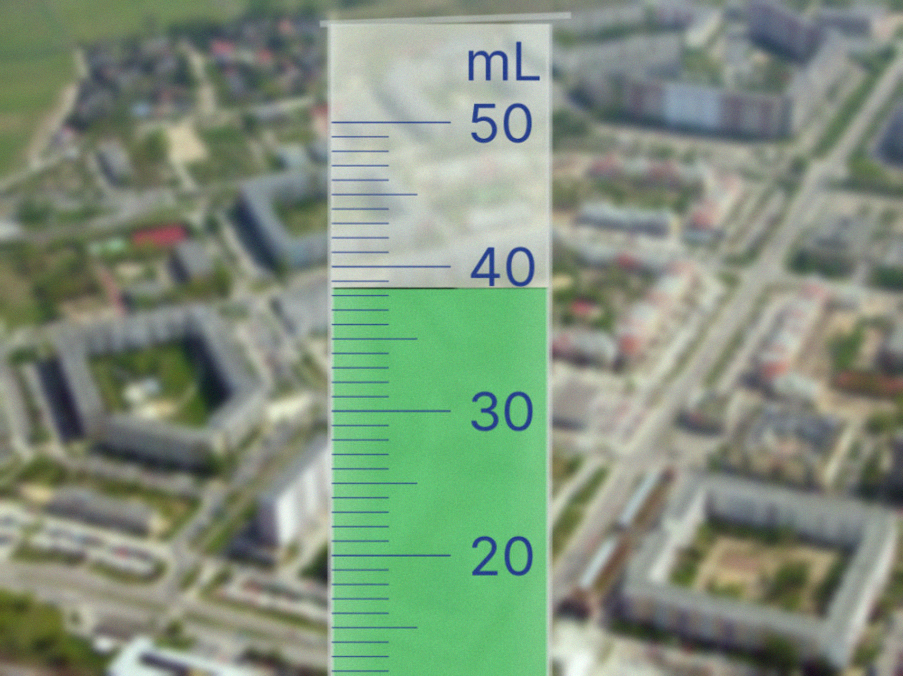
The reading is 38.5 mL
